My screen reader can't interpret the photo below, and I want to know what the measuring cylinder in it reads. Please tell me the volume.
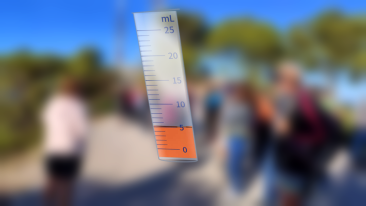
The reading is 5 mL
